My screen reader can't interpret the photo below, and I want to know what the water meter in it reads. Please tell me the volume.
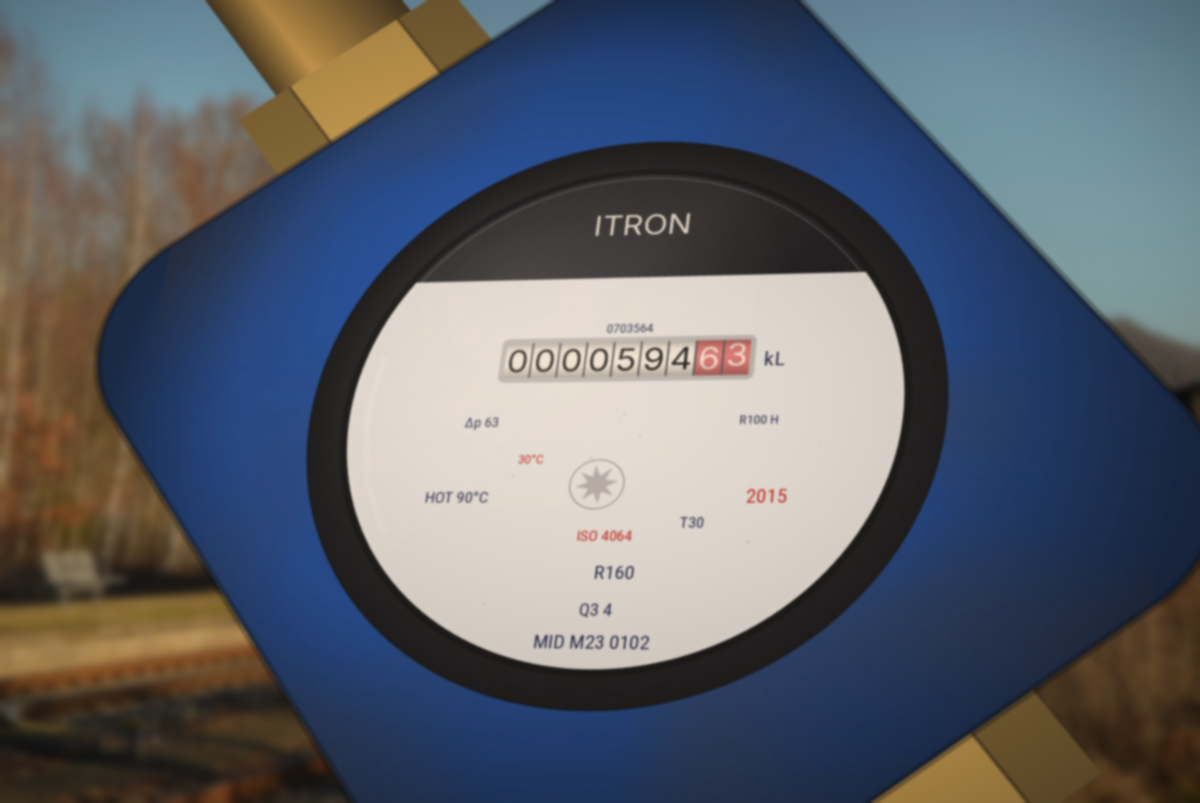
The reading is 594.63 kL
